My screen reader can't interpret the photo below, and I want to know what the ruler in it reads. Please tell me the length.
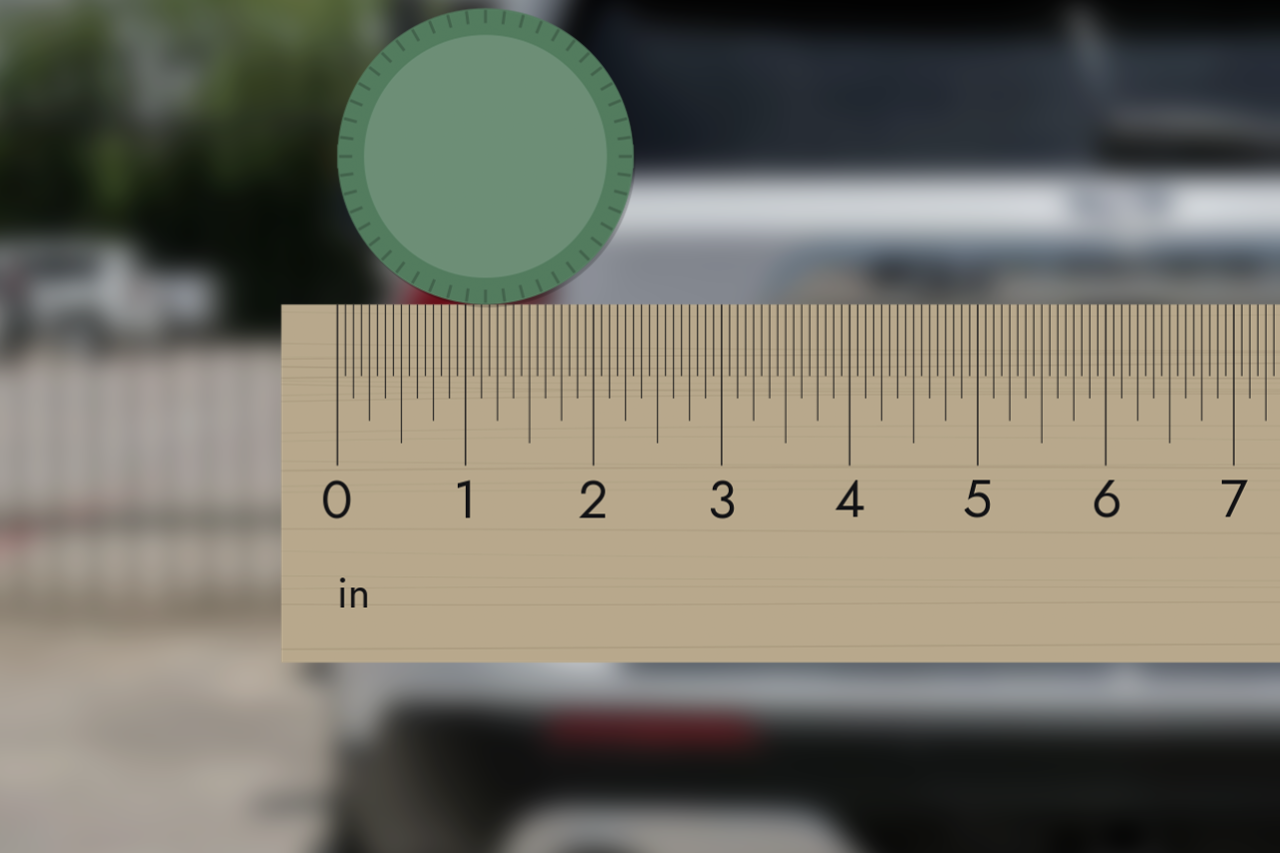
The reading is 2.3125 in
